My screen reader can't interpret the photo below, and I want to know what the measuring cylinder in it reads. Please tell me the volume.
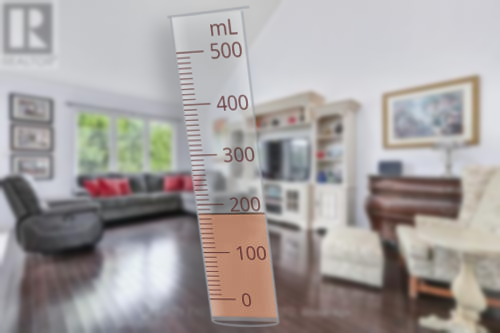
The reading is 180 mL
